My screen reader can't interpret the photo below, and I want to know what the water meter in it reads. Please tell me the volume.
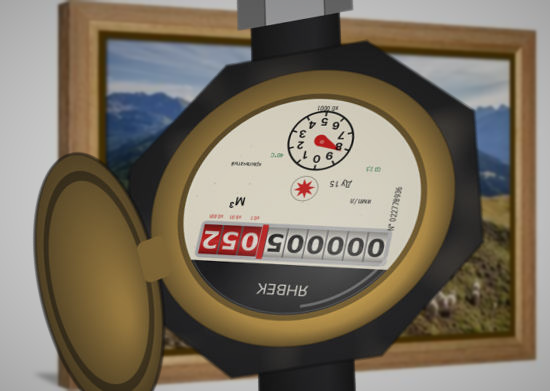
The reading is 5.0528 m³
